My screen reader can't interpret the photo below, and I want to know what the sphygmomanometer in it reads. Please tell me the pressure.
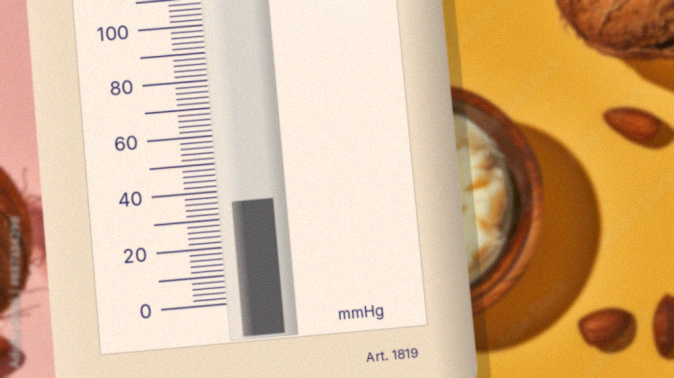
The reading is 36 mmHg
